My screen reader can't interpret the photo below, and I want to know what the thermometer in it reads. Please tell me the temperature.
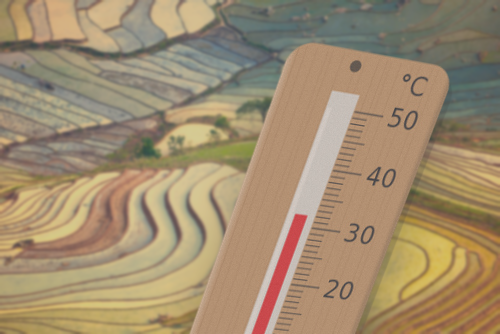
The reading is 32 °C
